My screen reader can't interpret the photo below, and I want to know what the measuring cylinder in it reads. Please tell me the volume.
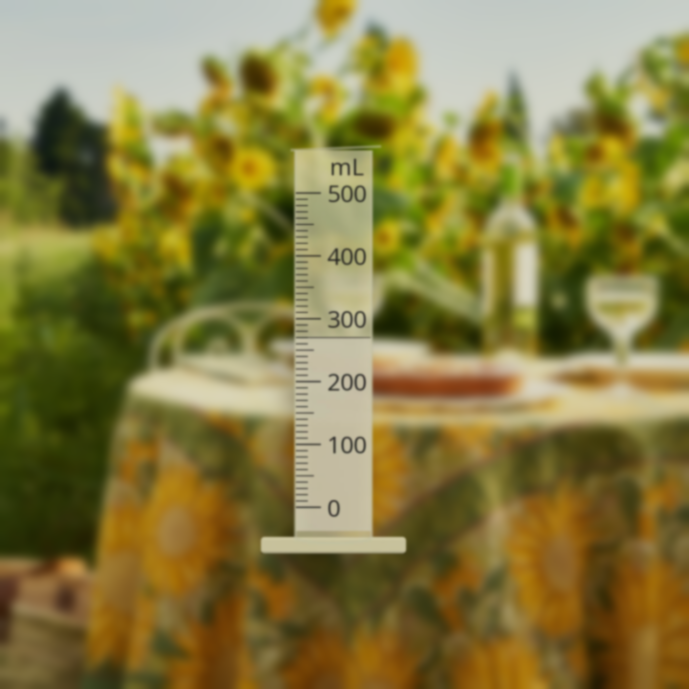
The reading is 270 mL
